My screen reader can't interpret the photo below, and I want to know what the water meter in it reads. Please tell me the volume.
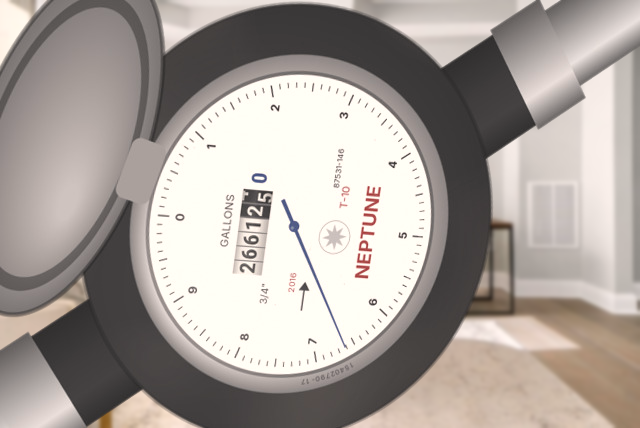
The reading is 2661246.6 gal
